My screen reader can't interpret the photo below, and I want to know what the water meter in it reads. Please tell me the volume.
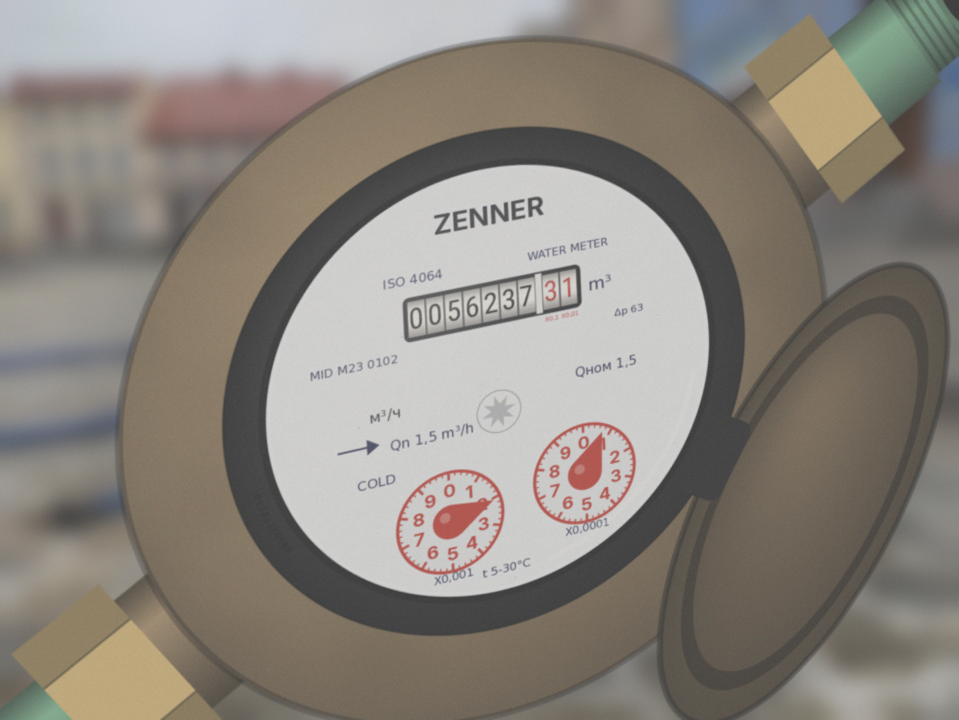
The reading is 56237.3120 m³
